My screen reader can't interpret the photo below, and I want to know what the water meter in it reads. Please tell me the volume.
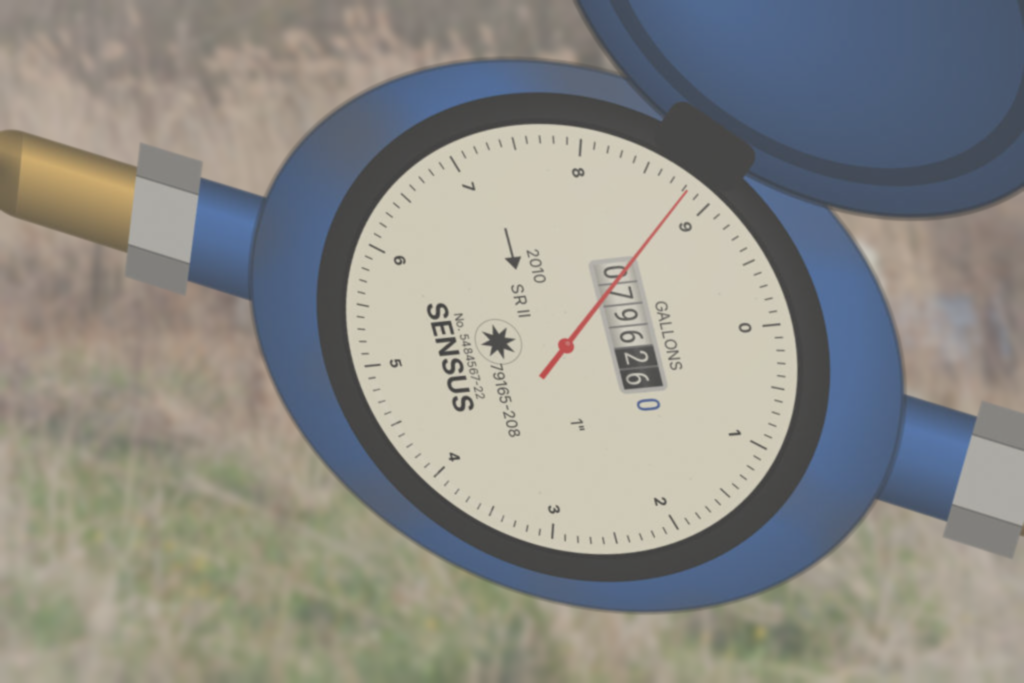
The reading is 796258.8 gal
